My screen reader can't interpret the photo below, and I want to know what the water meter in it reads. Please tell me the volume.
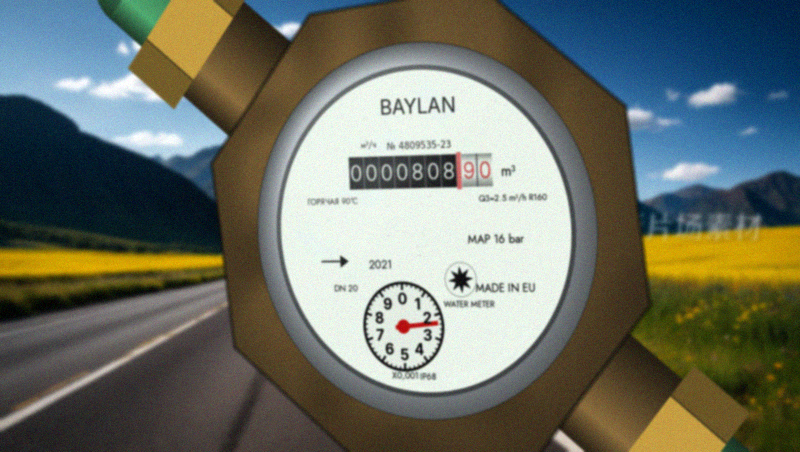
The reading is 808.902 m³
